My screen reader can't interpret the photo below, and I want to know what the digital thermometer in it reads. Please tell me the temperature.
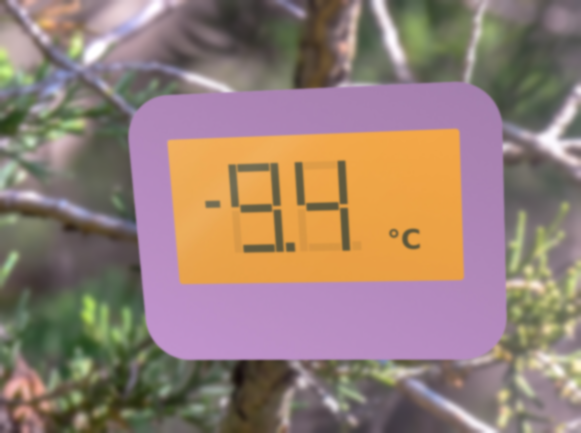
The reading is -9.4 °C
